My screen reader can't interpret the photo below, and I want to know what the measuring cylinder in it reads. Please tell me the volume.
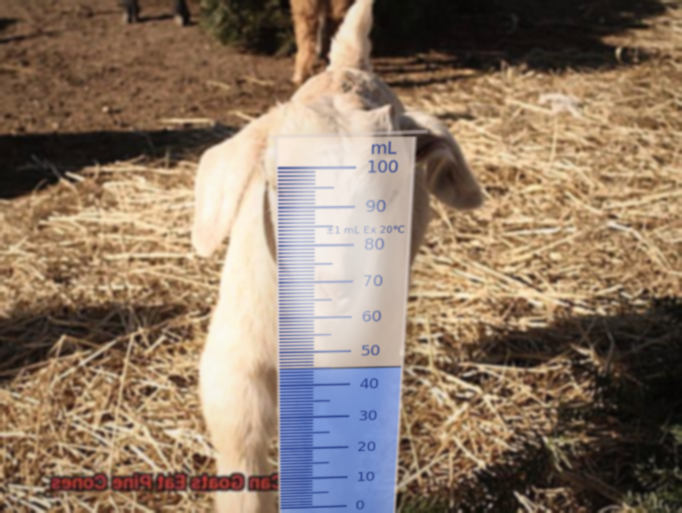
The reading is 45 mL
